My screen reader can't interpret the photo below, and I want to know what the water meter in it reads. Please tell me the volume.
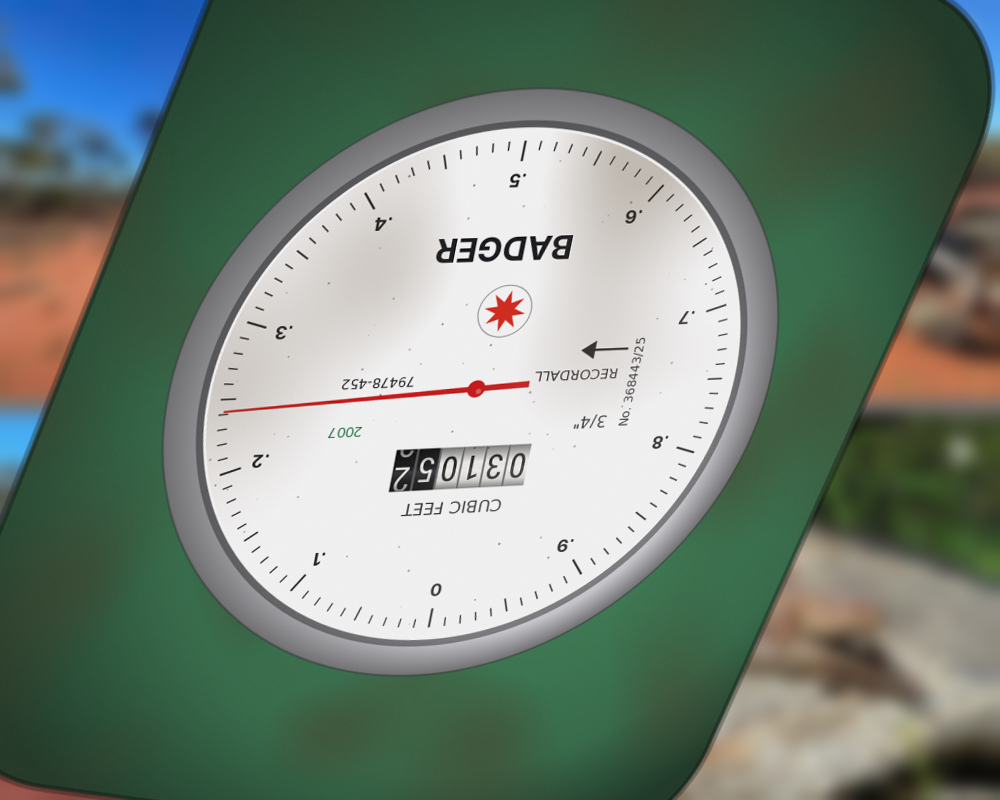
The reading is 31052.24 ft³
